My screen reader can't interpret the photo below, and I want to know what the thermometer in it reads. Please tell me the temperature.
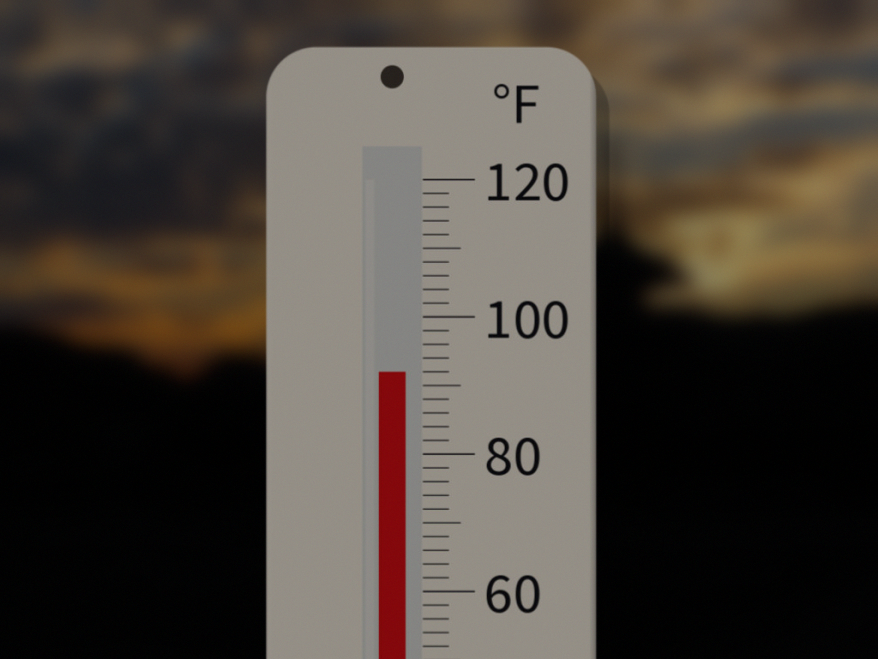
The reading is 92 °F
